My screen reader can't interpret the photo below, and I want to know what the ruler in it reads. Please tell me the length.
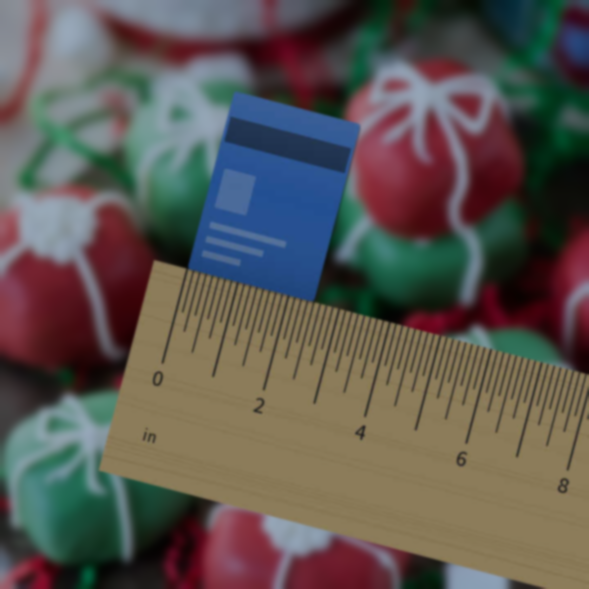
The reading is 2.5 in
